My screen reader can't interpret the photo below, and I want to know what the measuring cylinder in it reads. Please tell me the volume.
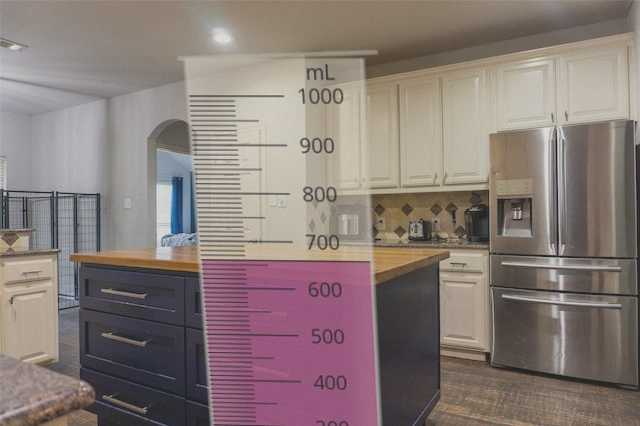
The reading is 660 mL
